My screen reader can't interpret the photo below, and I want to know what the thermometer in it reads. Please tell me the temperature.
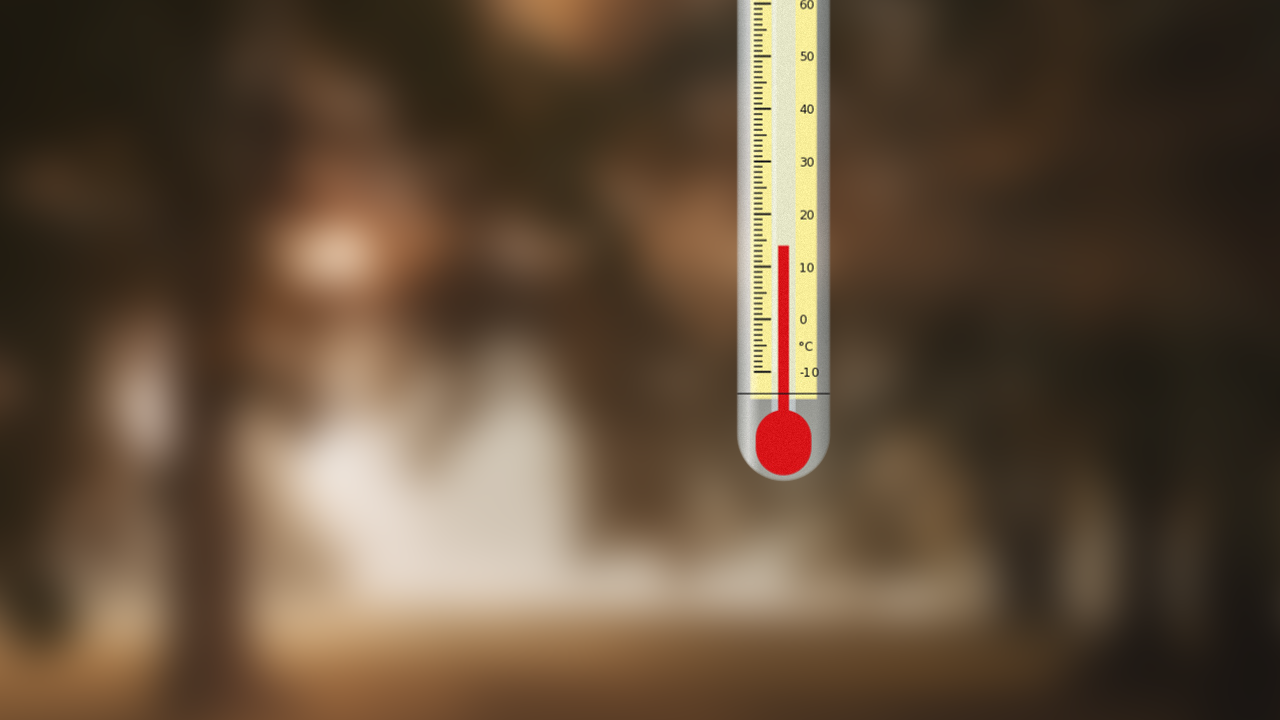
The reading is 14 °C
